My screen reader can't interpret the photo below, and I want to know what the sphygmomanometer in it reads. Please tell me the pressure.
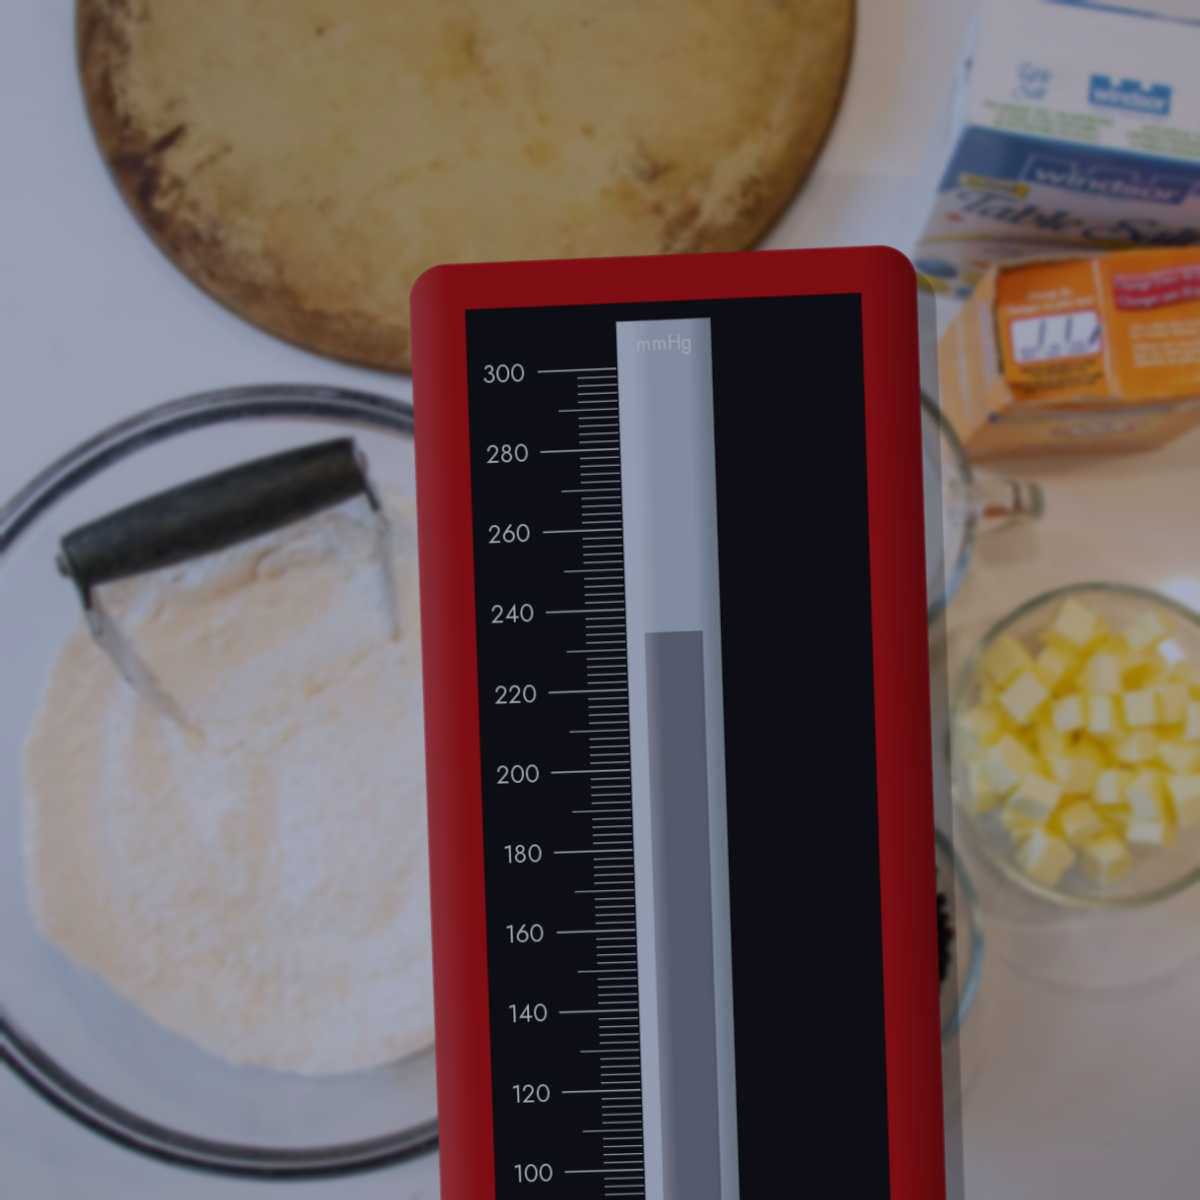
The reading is 234 mmHg
